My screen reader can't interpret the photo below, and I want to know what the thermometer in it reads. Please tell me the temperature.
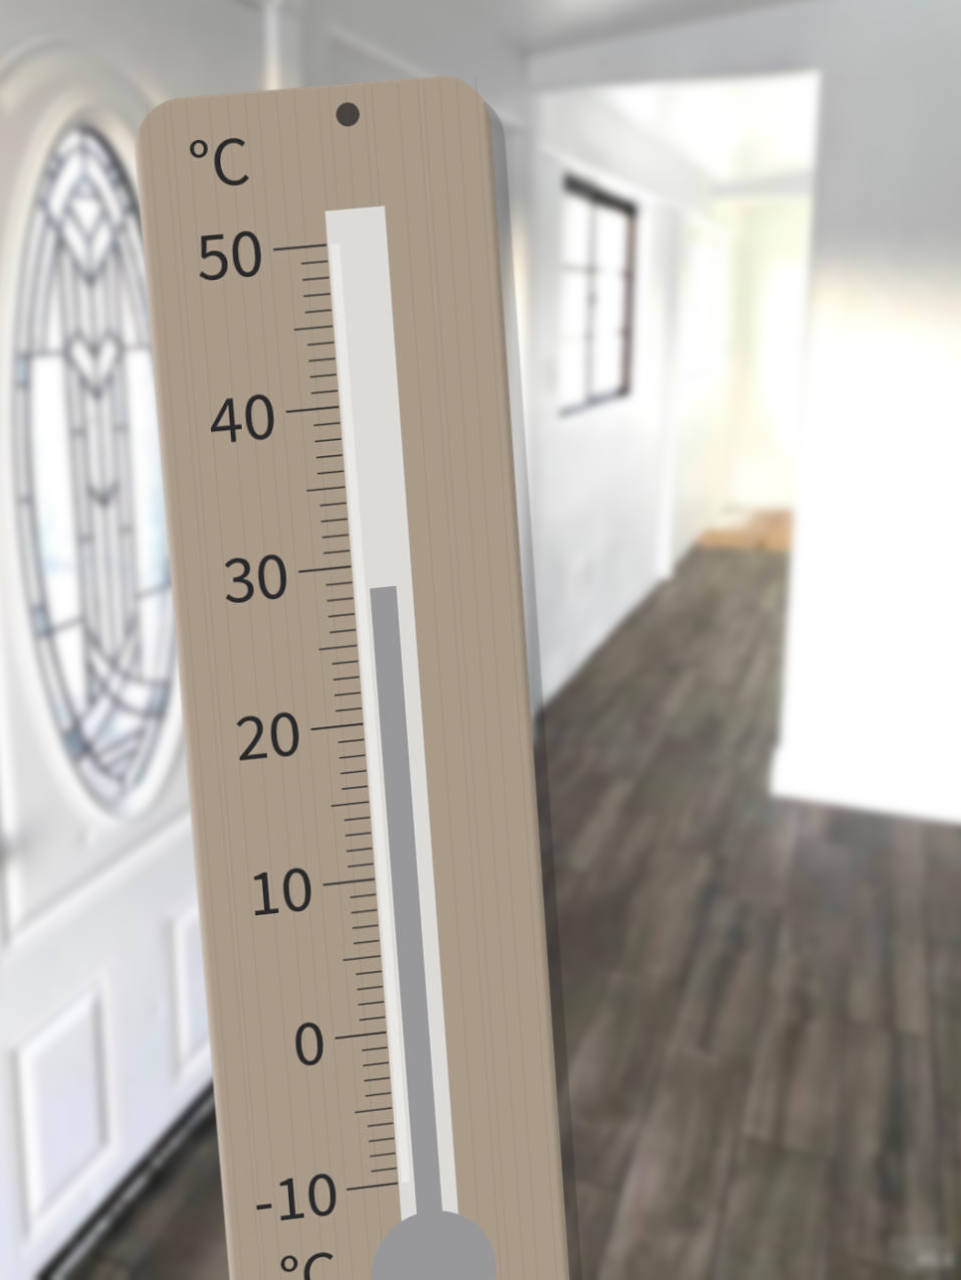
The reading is 28.5 °C
